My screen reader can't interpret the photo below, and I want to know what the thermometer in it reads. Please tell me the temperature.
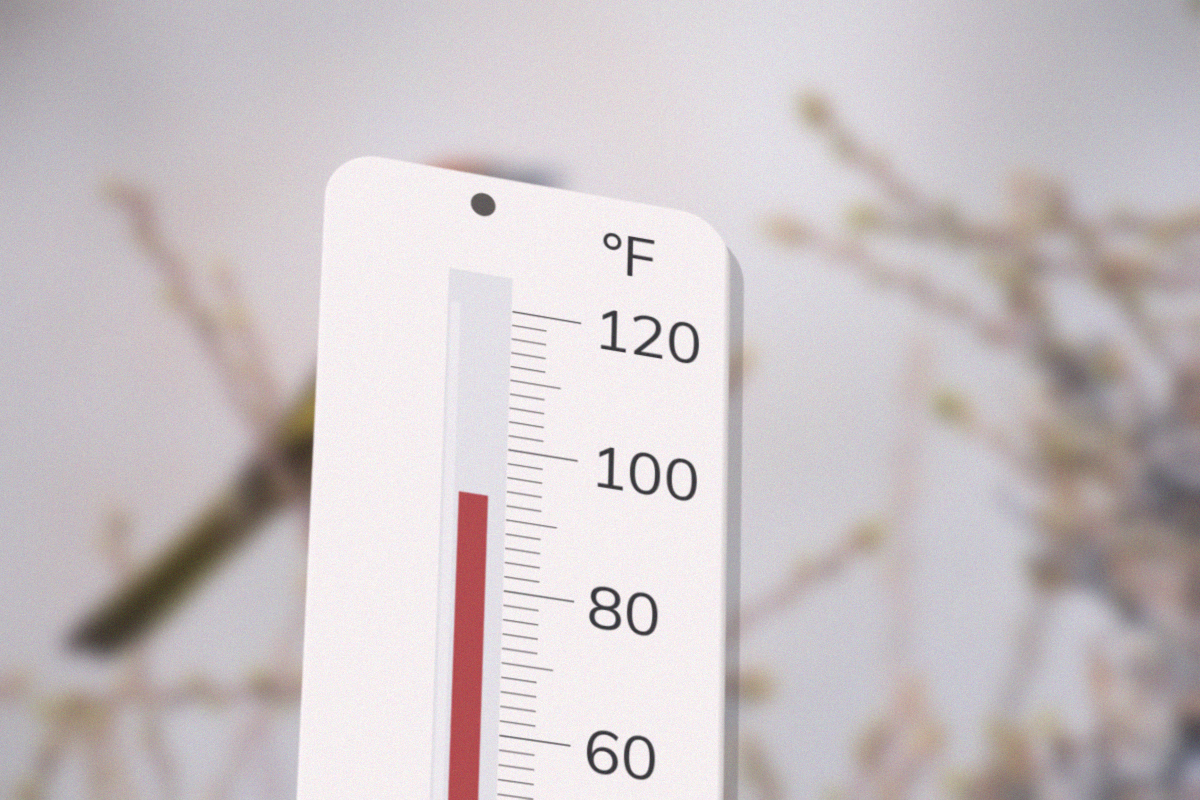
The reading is 93 °F
